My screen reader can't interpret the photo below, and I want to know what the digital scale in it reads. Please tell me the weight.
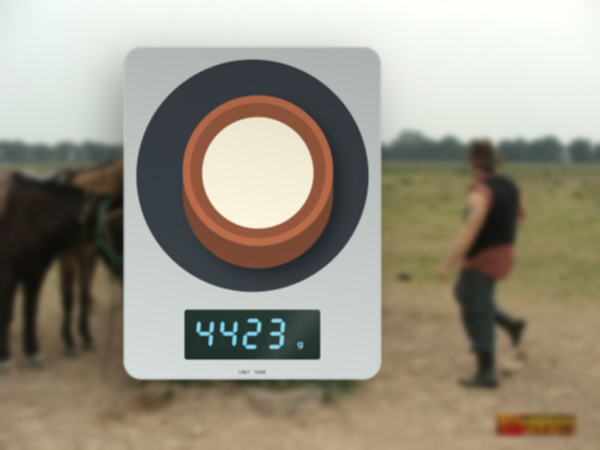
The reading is 4423 g
